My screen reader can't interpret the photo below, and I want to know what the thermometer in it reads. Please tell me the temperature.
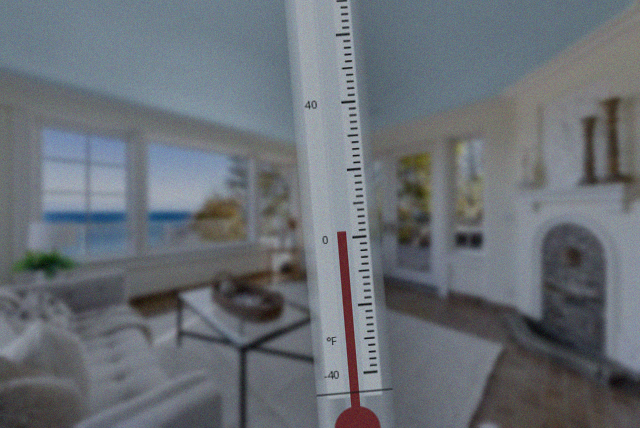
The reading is 2 °F
